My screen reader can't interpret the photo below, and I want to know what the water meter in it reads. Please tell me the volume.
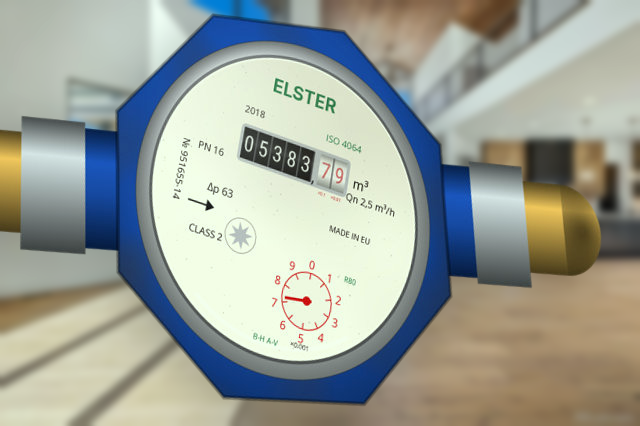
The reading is 5383.797 m³
